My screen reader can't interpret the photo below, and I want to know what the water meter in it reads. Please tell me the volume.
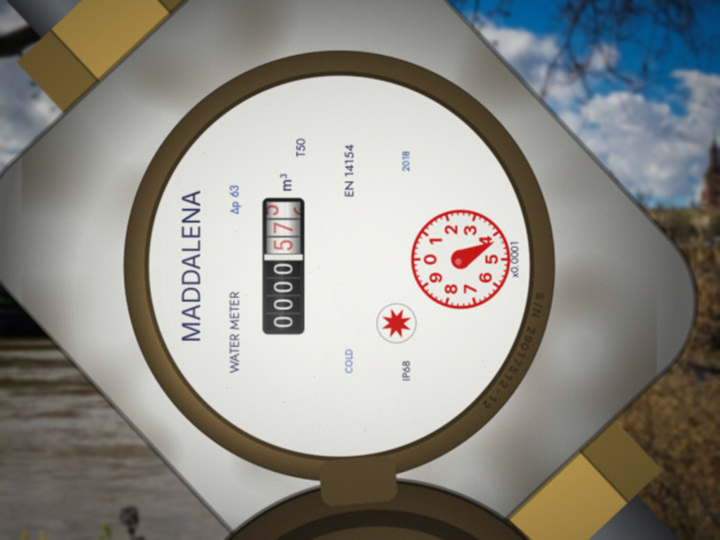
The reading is 0.5754 m³
